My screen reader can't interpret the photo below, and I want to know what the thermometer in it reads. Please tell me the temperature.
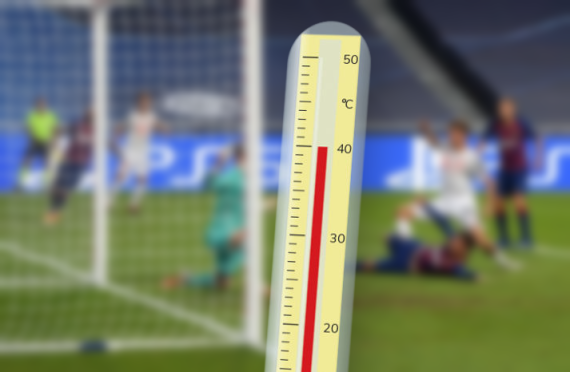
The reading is 40 °C
